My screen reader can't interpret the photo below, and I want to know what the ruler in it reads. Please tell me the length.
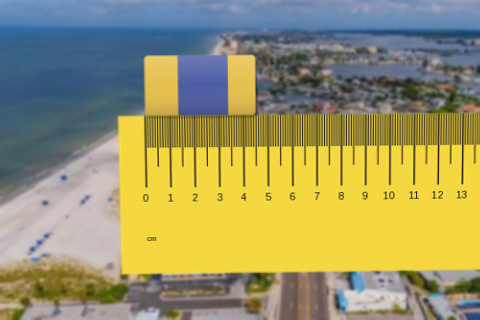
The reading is 4.5 cm
